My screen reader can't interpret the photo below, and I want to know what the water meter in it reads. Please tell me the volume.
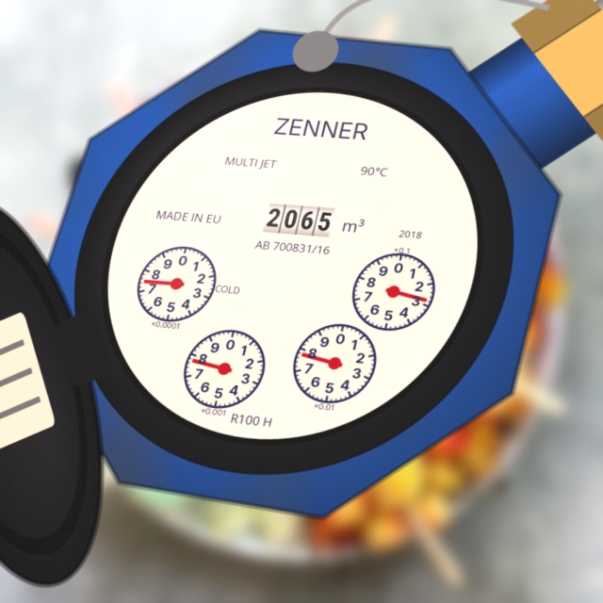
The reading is 2065.2777 m³
